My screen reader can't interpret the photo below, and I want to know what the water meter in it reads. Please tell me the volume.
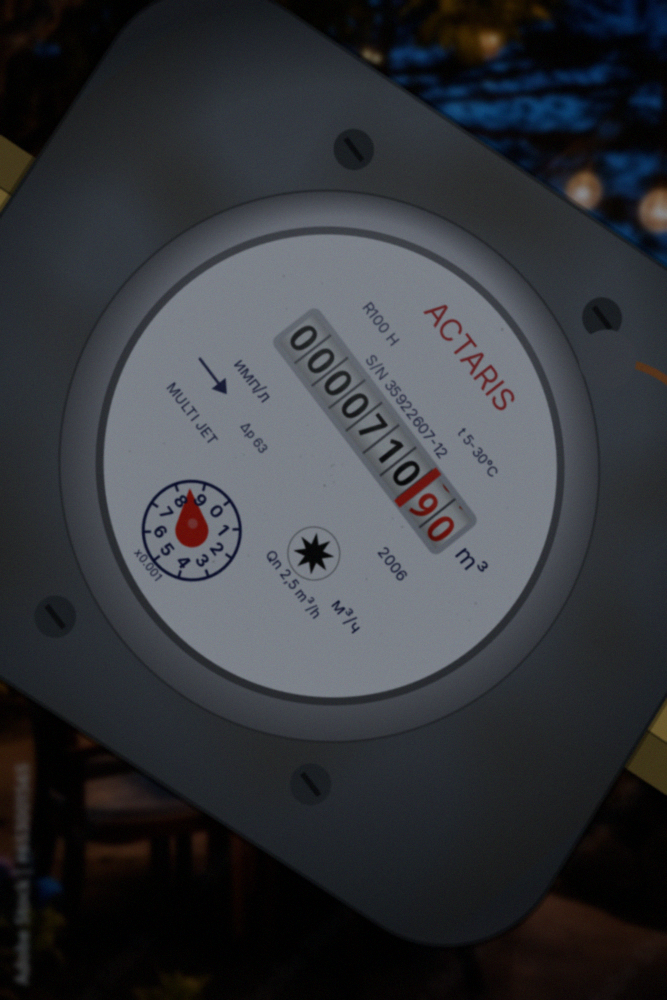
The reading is 710.898 m³
